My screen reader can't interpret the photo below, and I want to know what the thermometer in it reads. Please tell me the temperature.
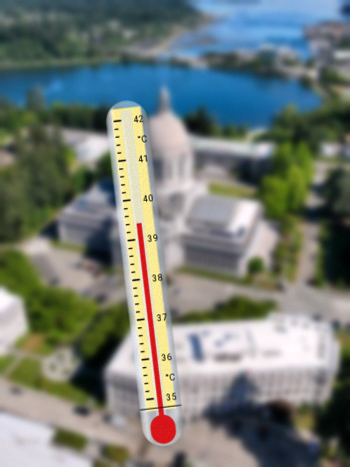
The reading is 39.4 °C
